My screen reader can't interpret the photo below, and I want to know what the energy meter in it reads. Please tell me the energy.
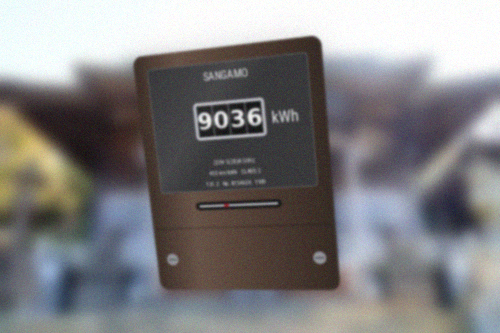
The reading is 9036 kWh
